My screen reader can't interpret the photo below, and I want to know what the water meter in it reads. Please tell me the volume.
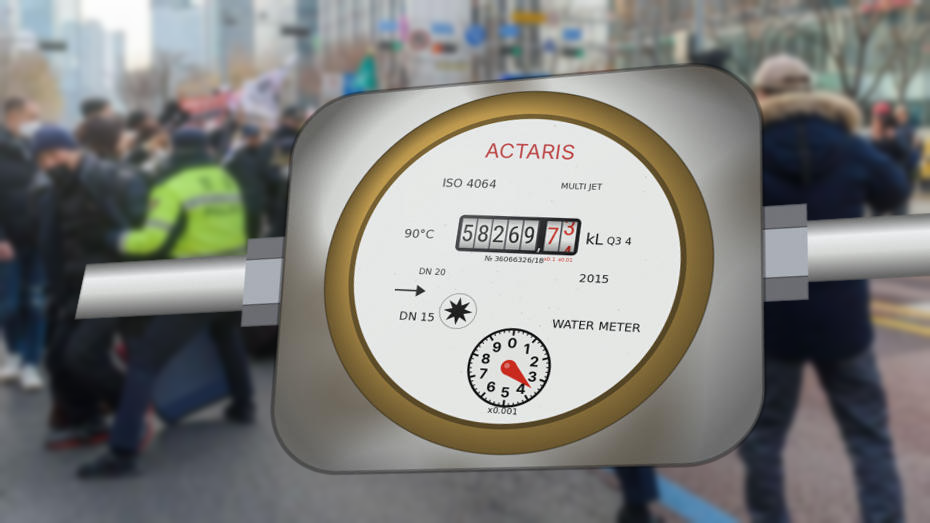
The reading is 58269.733 kL
